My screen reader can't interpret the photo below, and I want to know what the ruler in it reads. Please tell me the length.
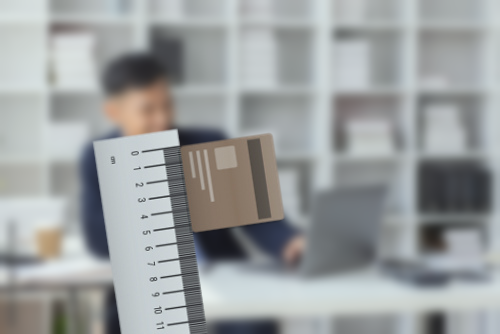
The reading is 5.5 cm
